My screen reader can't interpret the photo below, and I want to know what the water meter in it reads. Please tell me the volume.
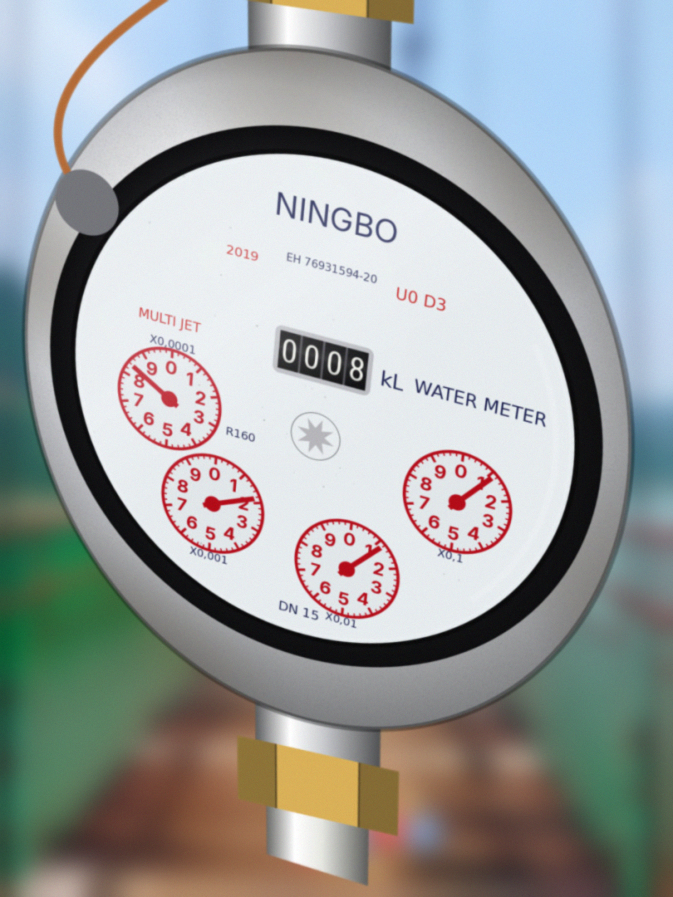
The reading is 8.1118 kL
